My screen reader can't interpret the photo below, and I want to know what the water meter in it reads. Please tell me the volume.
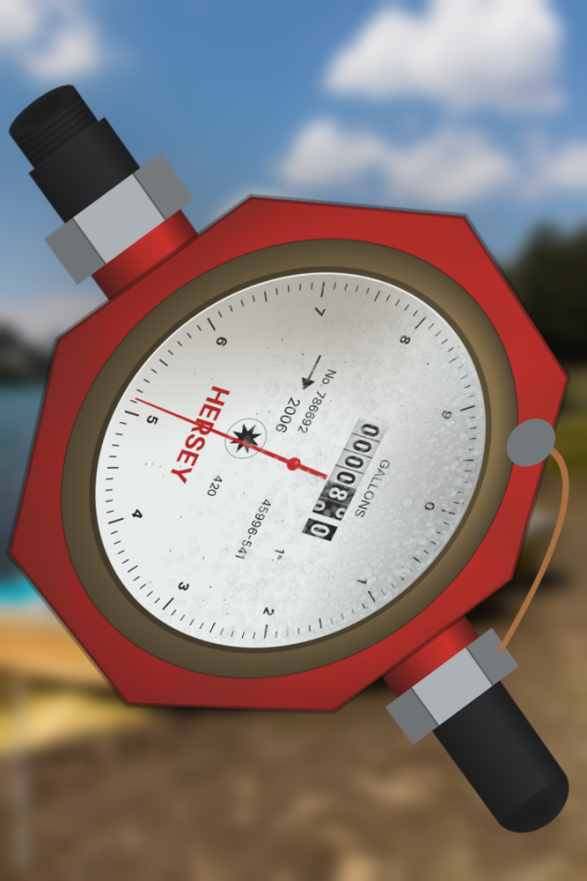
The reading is 885.1 gal
